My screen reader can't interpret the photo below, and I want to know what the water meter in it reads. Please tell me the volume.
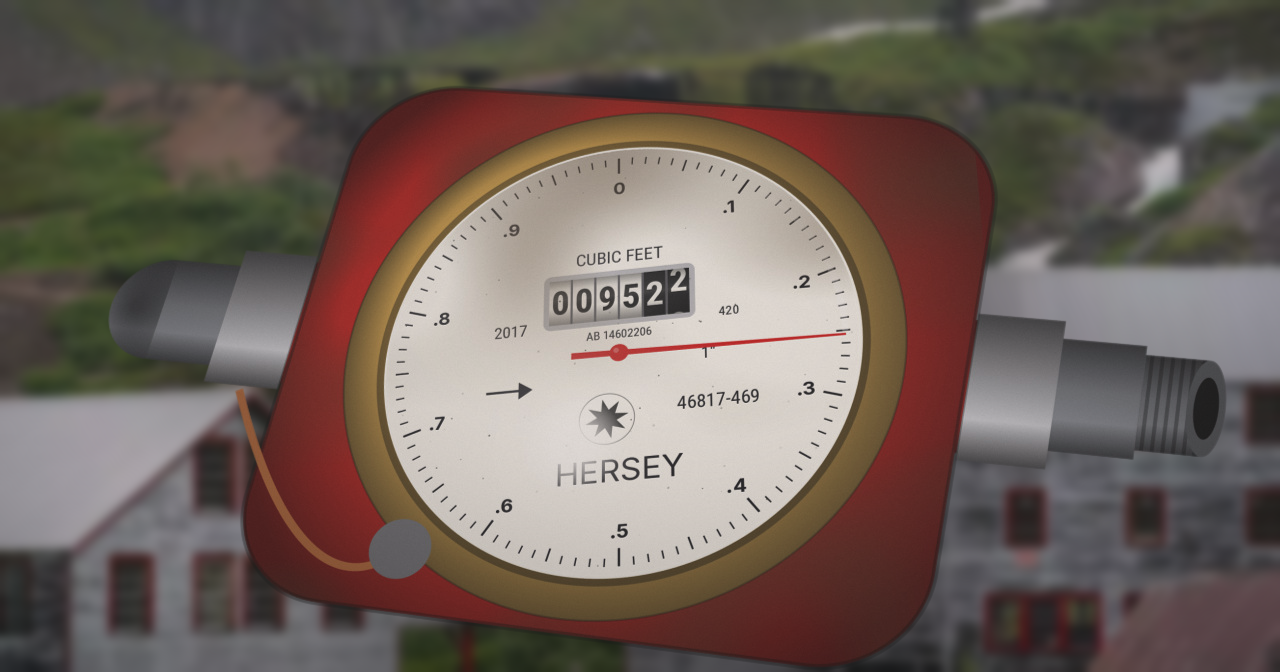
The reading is 9522.25 ft³
